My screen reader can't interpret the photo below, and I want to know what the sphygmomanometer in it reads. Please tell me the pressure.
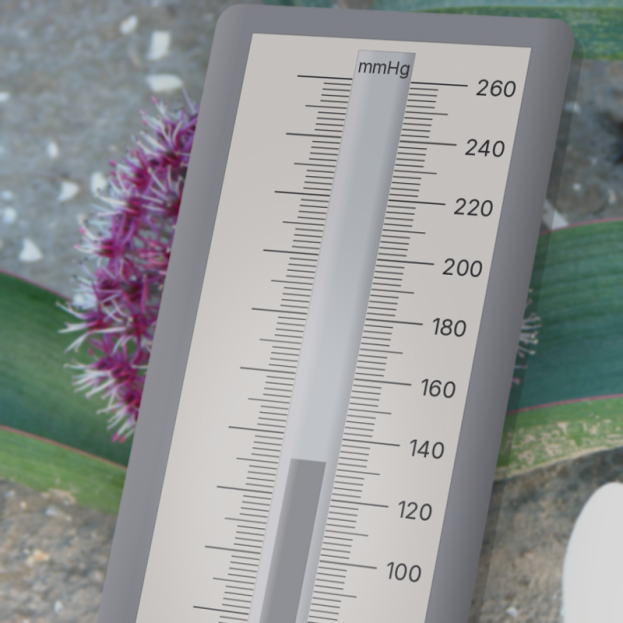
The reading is 132 mmHg
